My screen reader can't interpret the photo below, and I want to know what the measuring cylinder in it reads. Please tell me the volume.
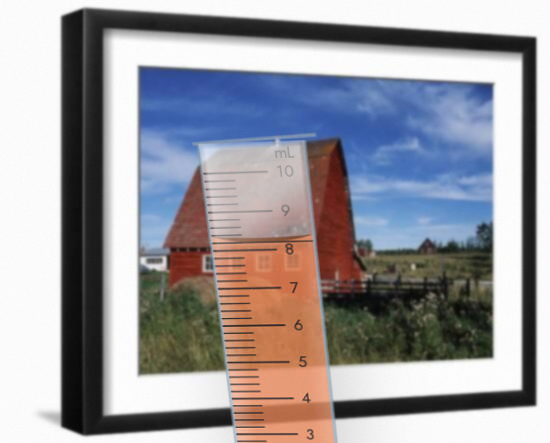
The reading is 8.2 mL
